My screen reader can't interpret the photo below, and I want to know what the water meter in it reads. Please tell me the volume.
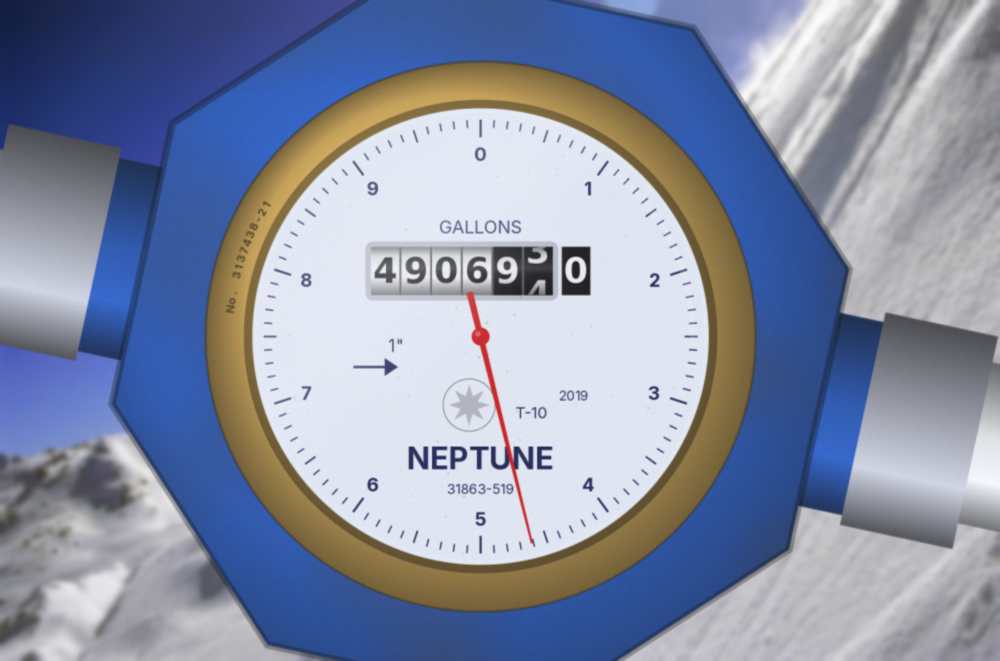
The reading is 4906934.6 gal
